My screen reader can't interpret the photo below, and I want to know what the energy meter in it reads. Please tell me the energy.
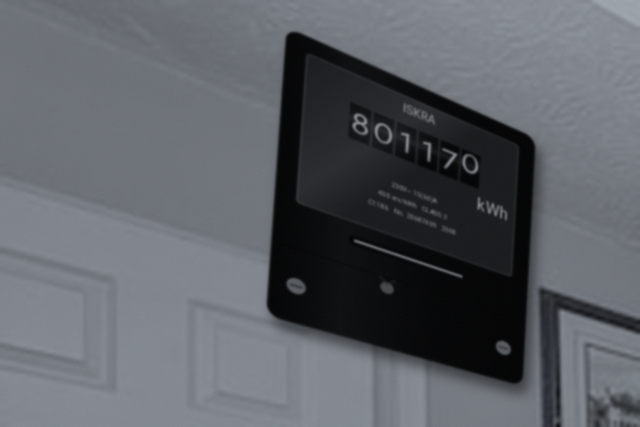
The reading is 801170 kWh
